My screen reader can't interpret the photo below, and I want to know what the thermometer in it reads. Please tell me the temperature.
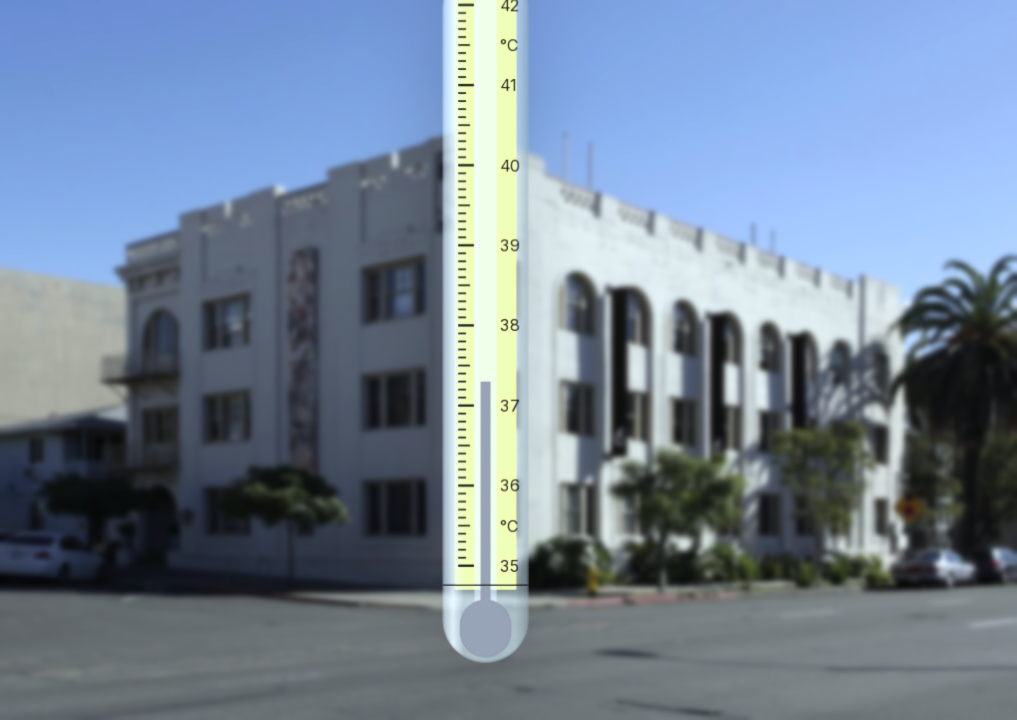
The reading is 37.3 °C
